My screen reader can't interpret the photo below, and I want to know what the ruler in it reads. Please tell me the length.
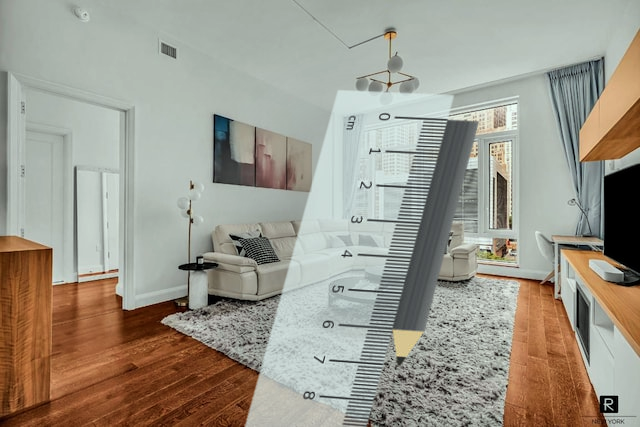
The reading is 7 cm
